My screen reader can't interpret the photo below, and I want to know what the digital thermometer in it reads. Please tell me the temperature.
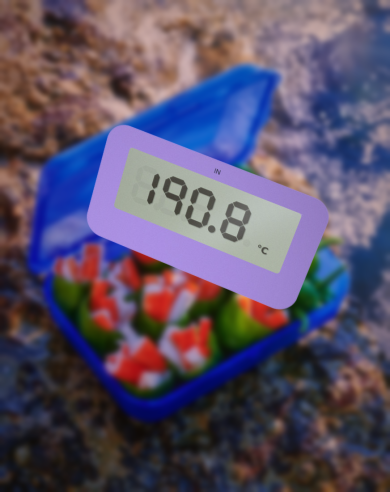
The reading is 190.8 °C
